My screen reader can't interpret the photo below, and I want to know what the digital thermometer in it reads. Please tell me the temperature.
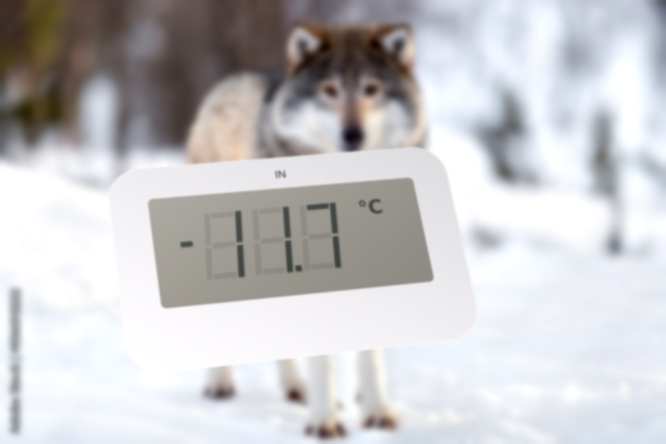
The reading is -11.7 °C
